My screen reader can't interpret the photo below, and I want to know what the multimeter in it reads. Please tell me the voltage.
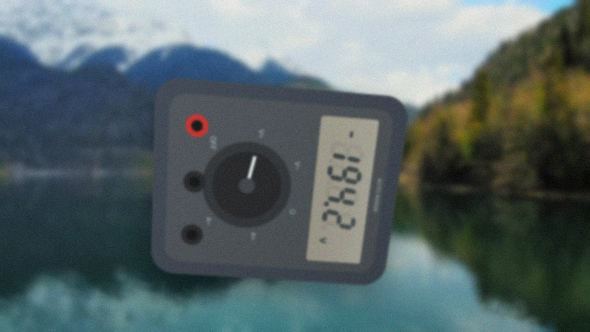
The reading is -194.2 V
